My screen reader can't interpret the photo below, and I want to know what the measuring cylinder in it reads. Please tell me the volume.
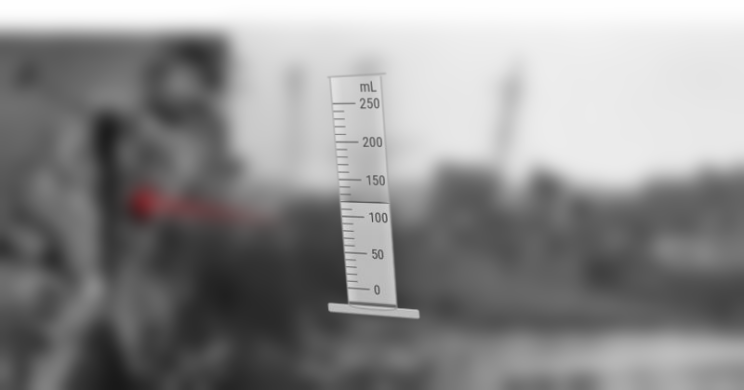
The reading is 120 mL
